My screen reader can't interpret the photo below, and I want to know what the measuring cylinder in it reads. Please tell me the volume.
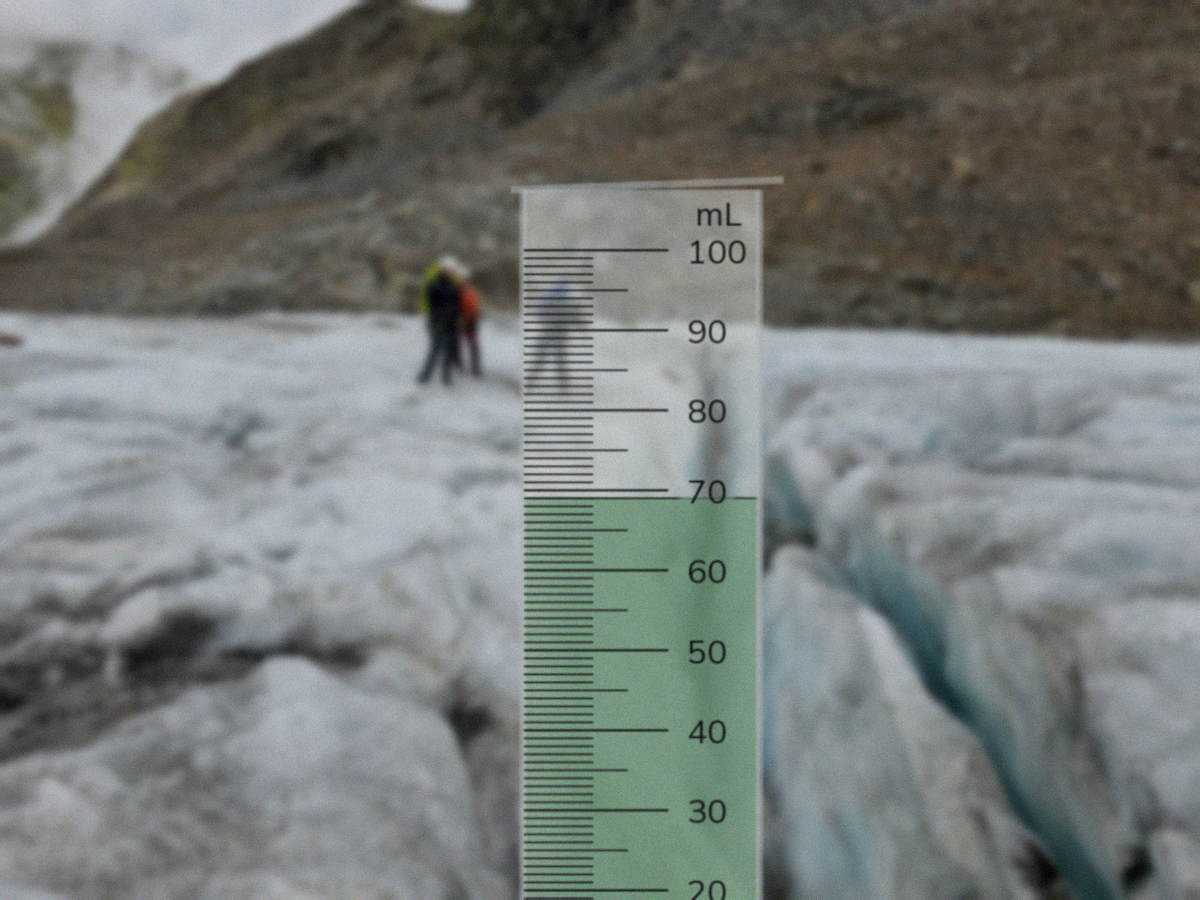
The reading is 69 mL
